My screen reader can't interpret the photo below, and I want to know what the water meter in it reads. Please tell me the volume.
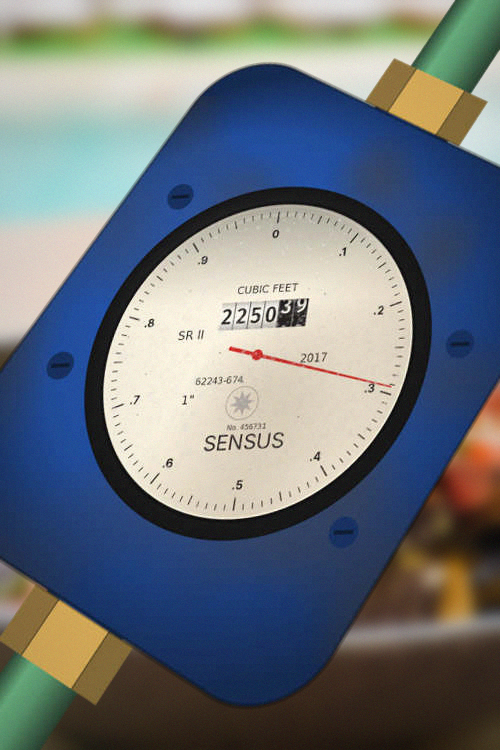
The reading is 225039.29 ft³
